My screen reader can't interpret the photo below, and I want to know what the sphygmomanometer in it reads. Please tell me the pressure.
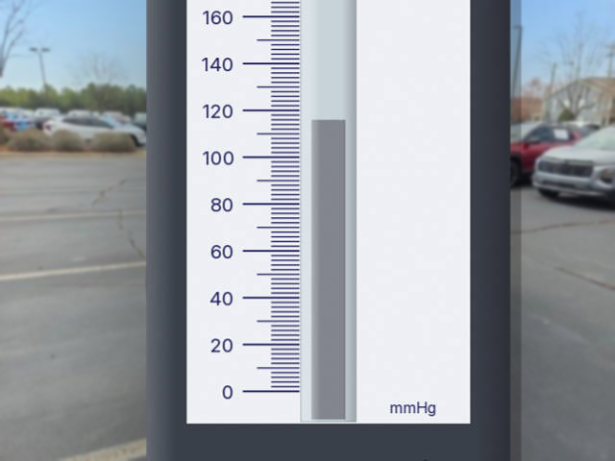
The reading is 116 mmHg
